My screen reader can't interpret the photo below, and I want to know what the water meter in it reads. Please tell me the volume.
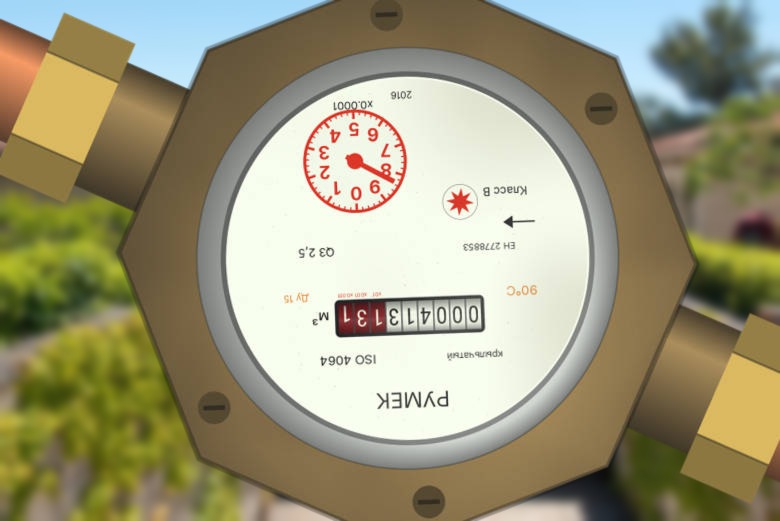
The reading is 413.1308 m³
